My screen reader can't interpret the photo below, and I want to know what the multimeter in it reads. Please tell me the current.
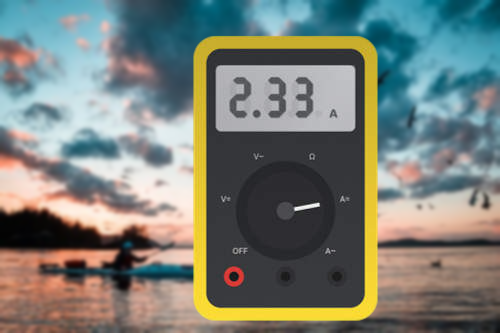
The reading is 2.33 A
